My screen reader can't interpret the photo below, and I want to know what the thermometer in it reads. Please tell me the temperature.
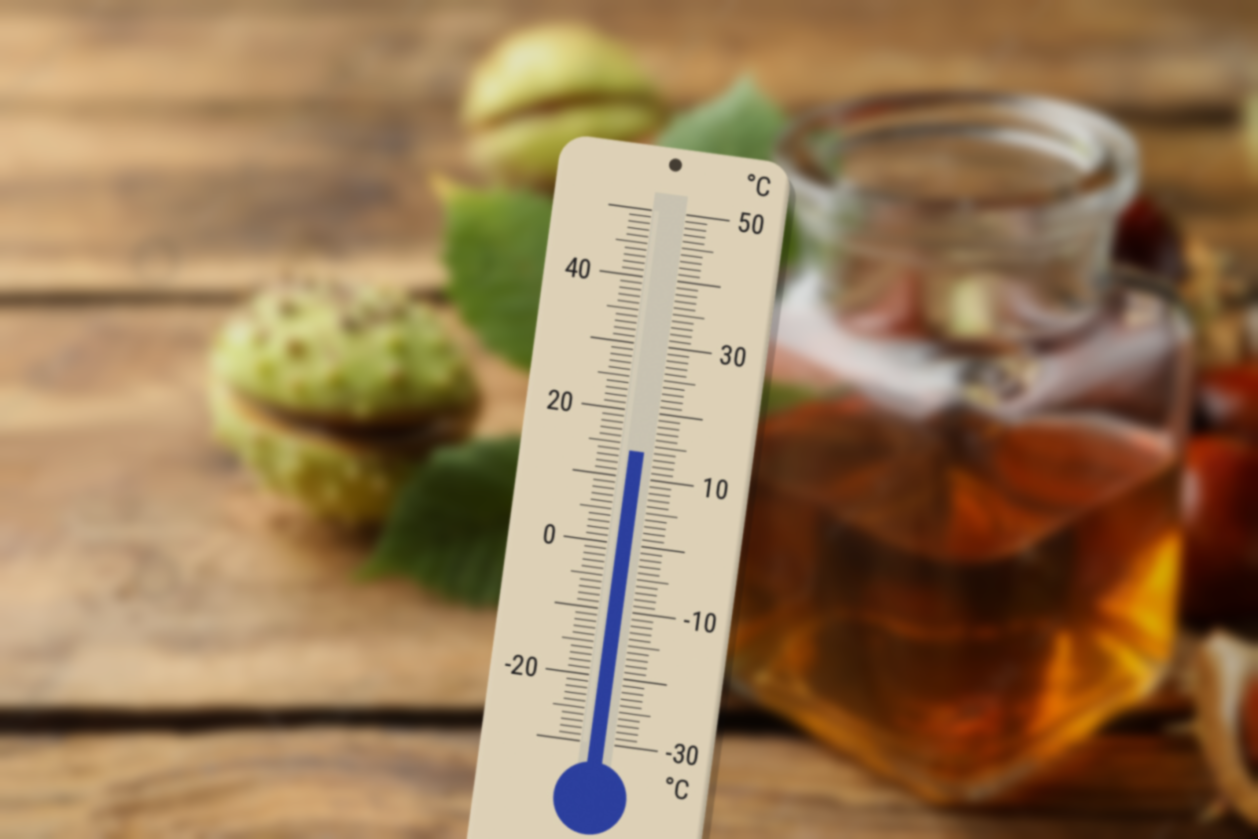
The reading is 14 °C
